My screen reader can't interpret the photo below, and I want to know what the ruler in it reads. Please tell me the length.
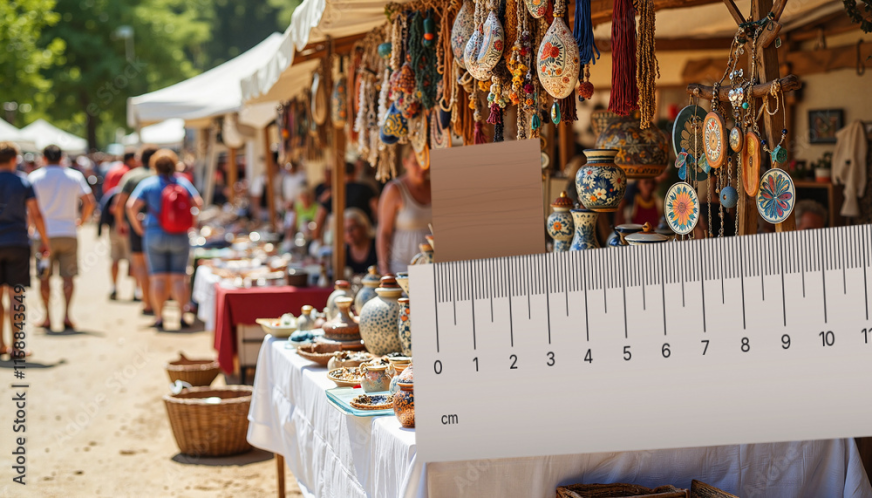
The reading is 3 cm
